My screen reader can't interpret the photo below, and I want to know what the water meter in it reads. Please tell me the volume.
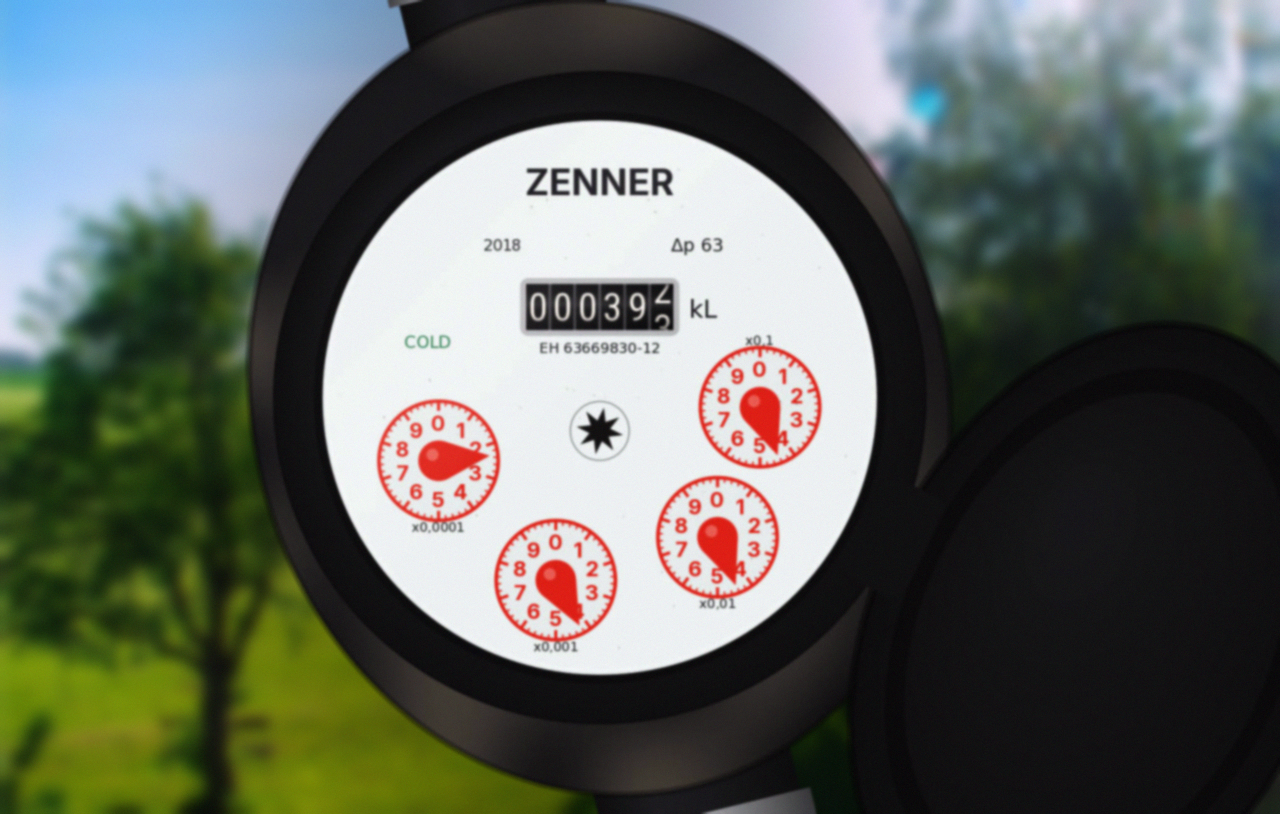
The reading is 392.4442 kL
